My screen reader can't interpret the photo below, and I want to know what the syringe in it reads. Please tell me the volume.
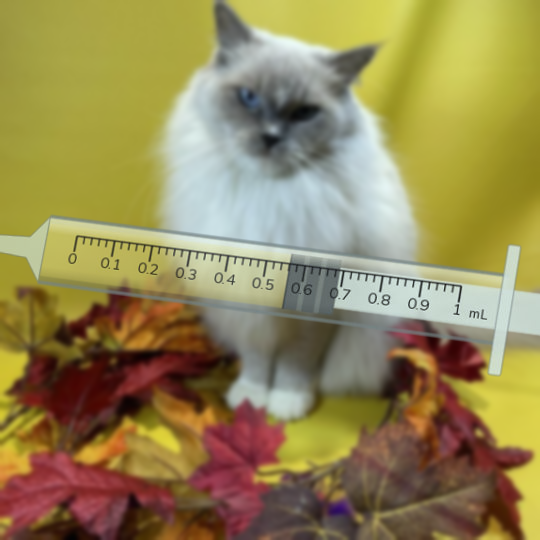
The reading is 0.56 mL
